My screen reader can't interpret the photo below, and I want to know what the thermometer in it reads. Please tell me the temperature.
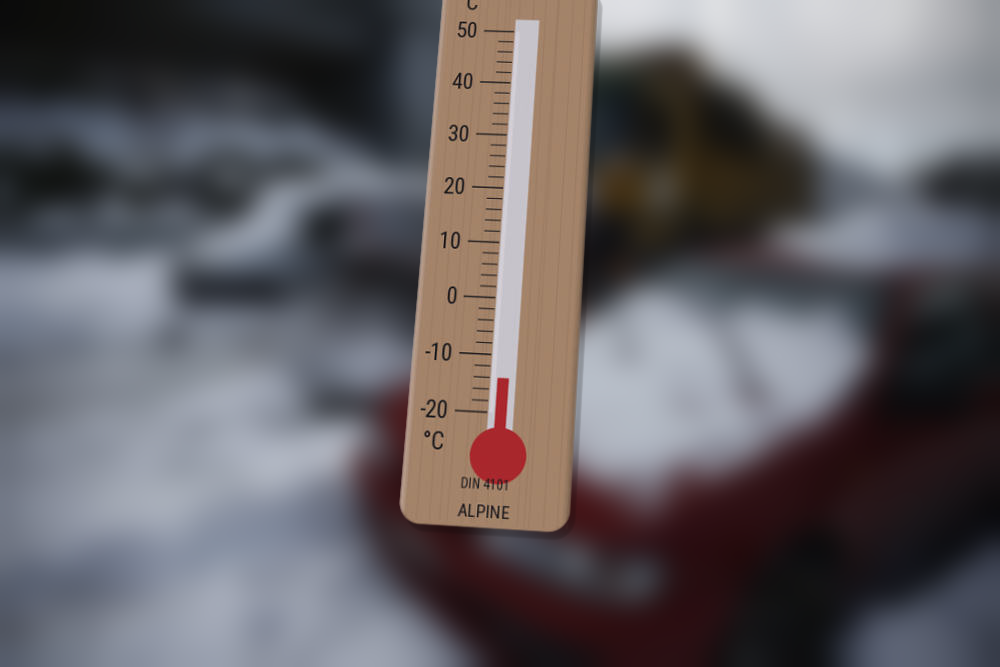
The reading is -14 °C
